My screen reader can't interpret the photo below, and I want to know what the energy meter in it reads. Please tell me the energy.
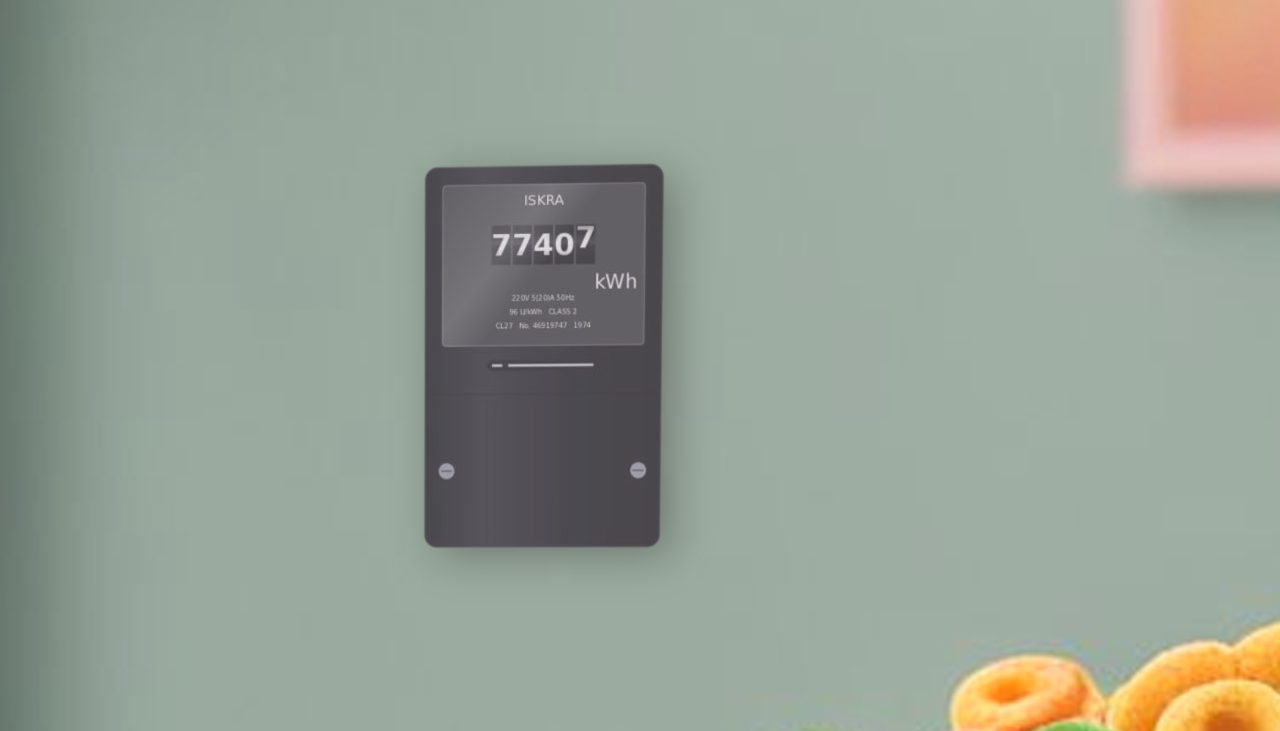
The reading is 77407 kWh
